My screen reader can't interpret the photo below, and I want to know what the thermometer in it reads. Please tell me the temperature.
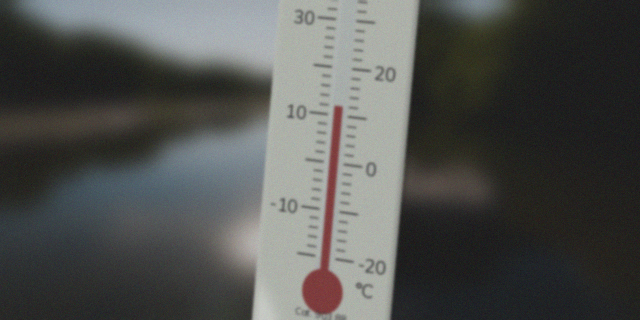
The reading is 12 °C
